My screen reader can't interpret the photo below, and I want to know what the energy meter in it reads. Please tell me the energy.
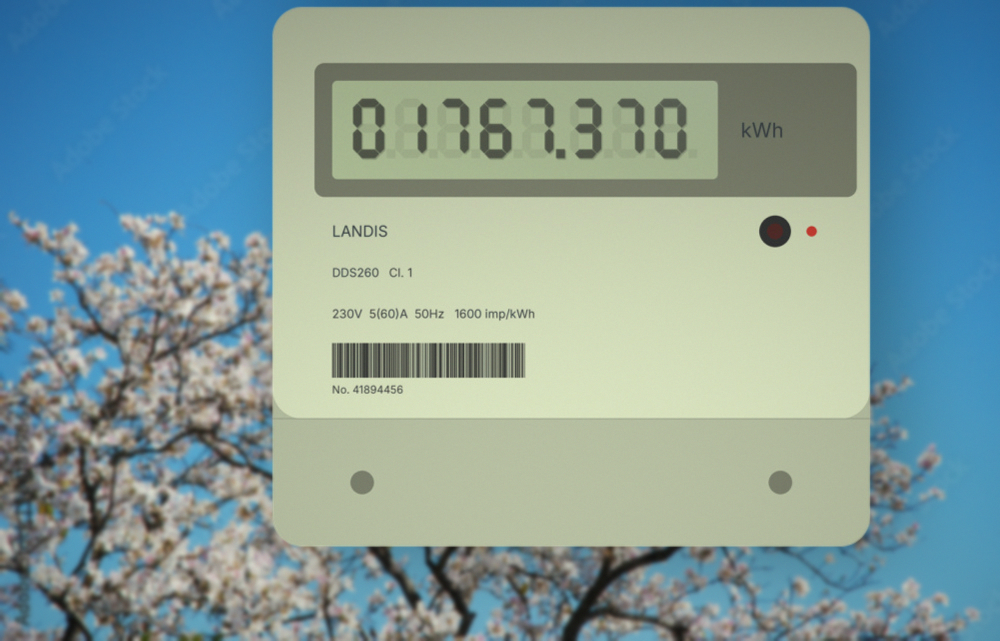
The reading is 1767.370 kWh
